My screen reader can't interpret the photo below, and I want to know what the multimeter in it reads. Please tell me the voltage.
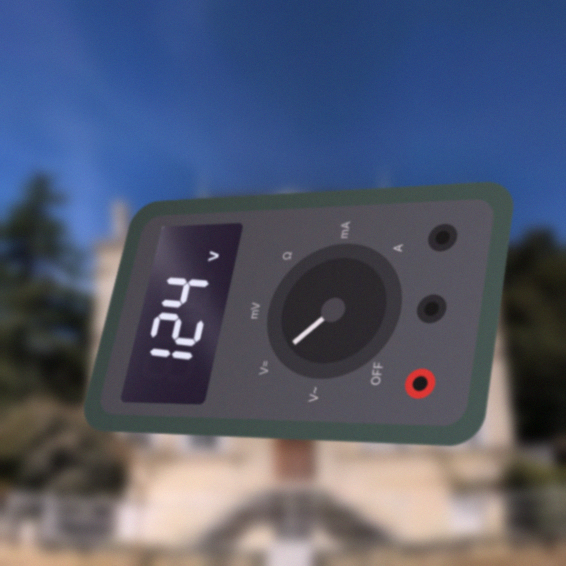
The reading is 124 V
